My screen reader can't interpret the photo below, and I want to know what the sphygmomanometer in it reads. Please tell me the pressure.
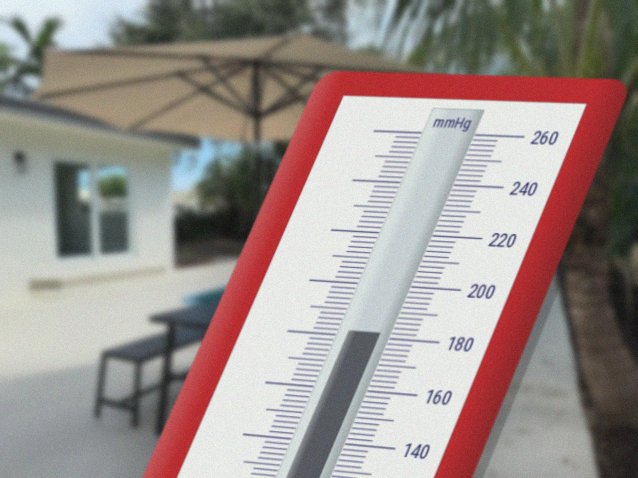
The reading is 182 mmHg
